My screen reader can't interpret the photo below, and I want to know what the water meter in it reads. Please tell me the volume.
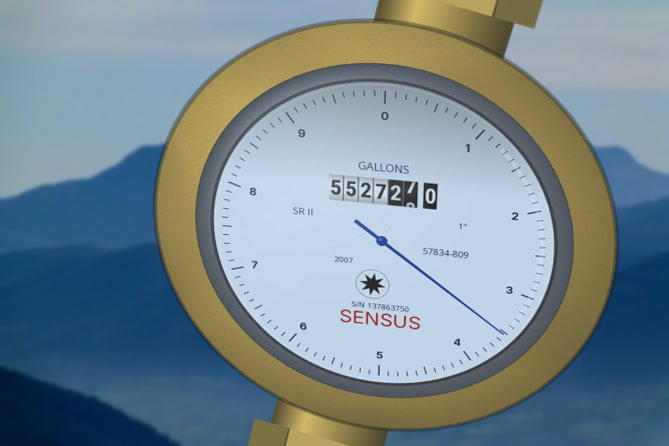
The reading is 5527273.5 gal
